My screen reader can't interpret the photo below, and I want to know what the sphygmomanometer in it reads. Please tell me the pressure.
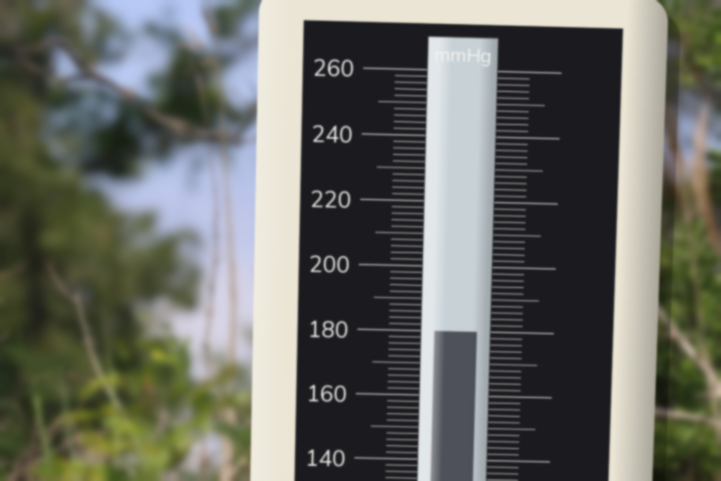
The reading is 180 mmHg
